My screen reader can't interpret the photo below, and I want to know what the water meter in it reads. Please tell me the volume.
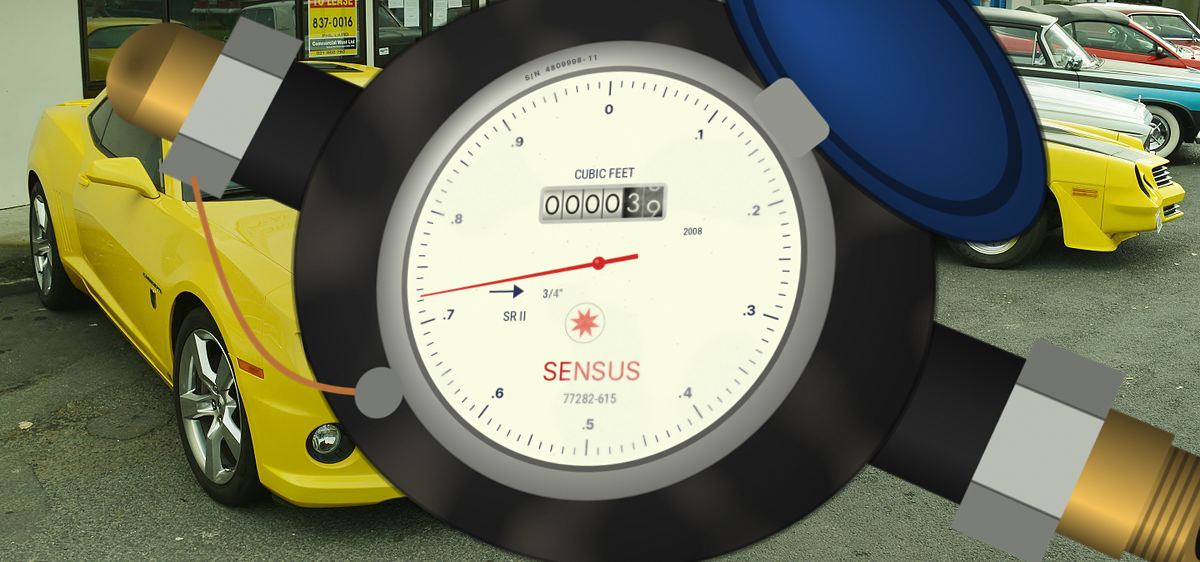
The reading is 38.72 ft³
